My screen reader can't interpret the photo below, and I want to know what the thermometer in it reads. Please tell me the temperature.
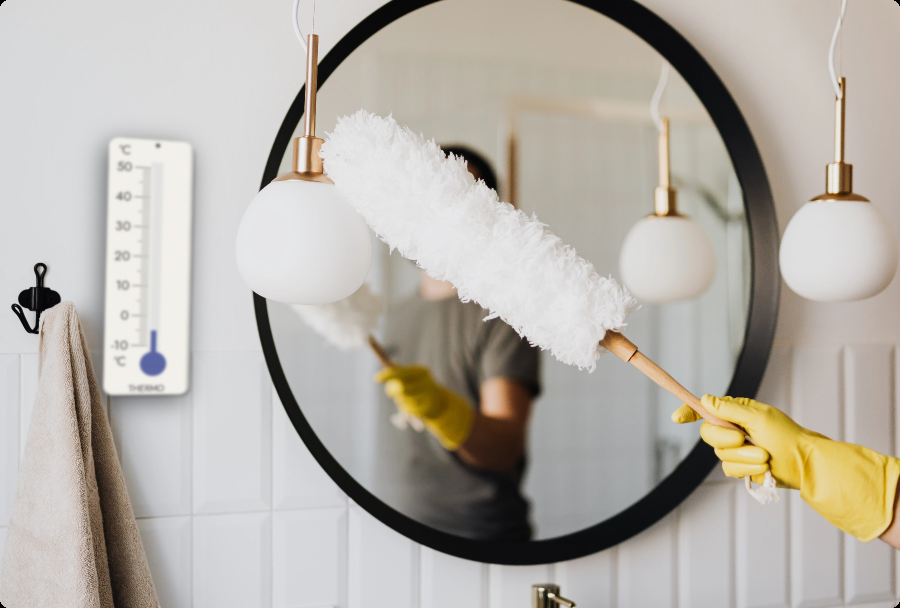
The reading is -5 °C
